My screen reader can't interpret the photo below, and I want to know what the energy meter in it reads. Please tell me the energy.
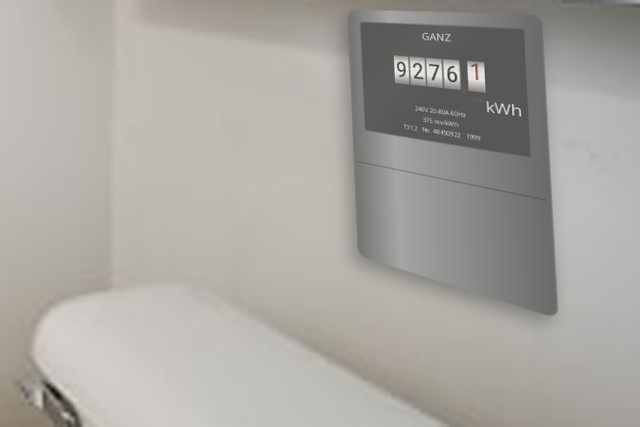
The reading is 9276.1 kWh
